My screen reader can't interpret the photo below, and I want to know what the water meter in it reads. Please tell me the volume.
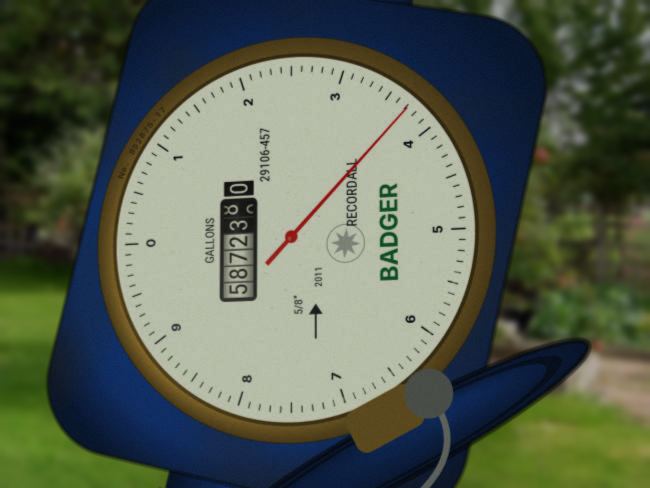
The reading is 5872383.7 gal
